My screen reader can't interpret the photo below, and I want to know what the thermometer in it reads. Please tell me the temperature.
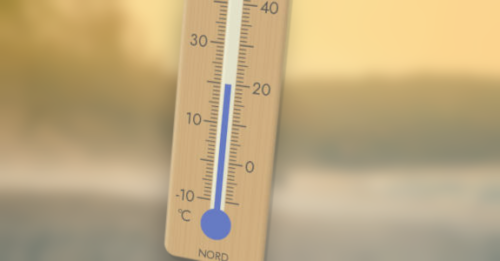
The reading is 20 °C
